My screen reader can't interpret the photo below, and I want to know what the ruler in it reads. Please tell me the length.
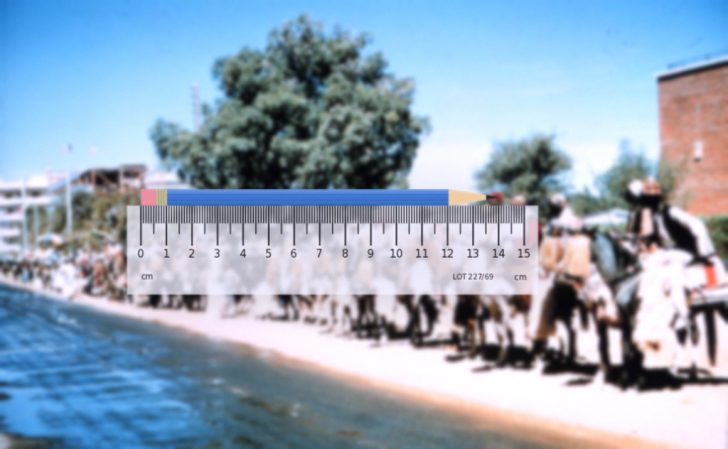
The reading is 14 cm
